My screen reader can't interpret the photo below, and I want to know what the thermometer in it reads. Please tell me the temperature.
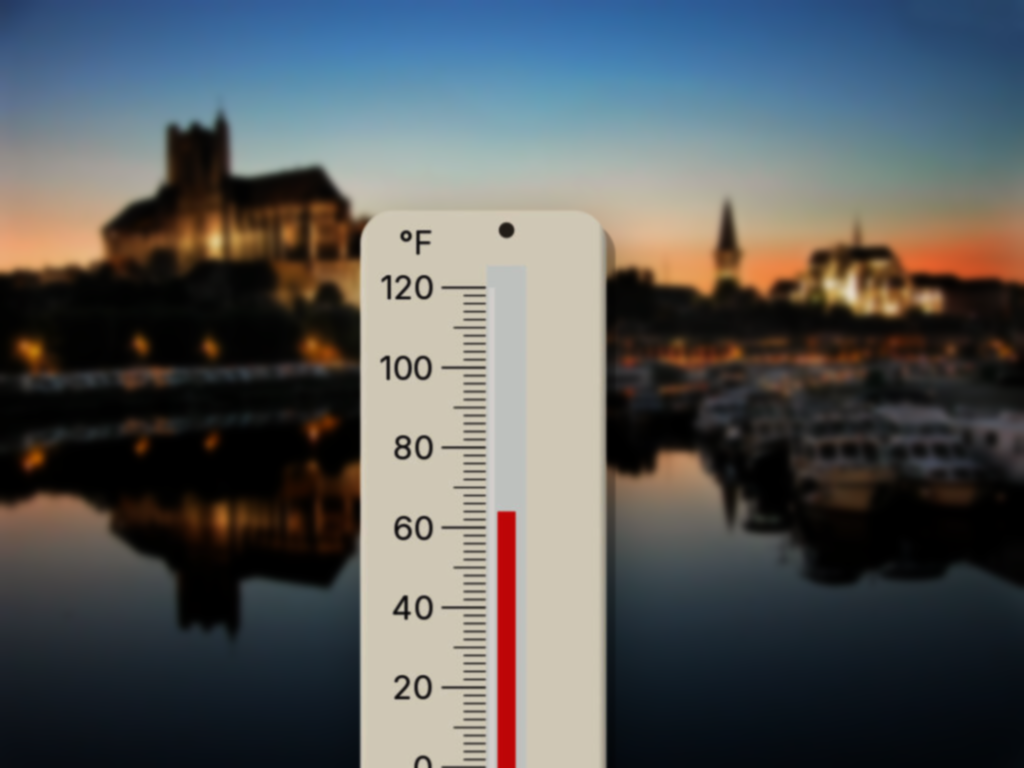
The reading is 64 °F
